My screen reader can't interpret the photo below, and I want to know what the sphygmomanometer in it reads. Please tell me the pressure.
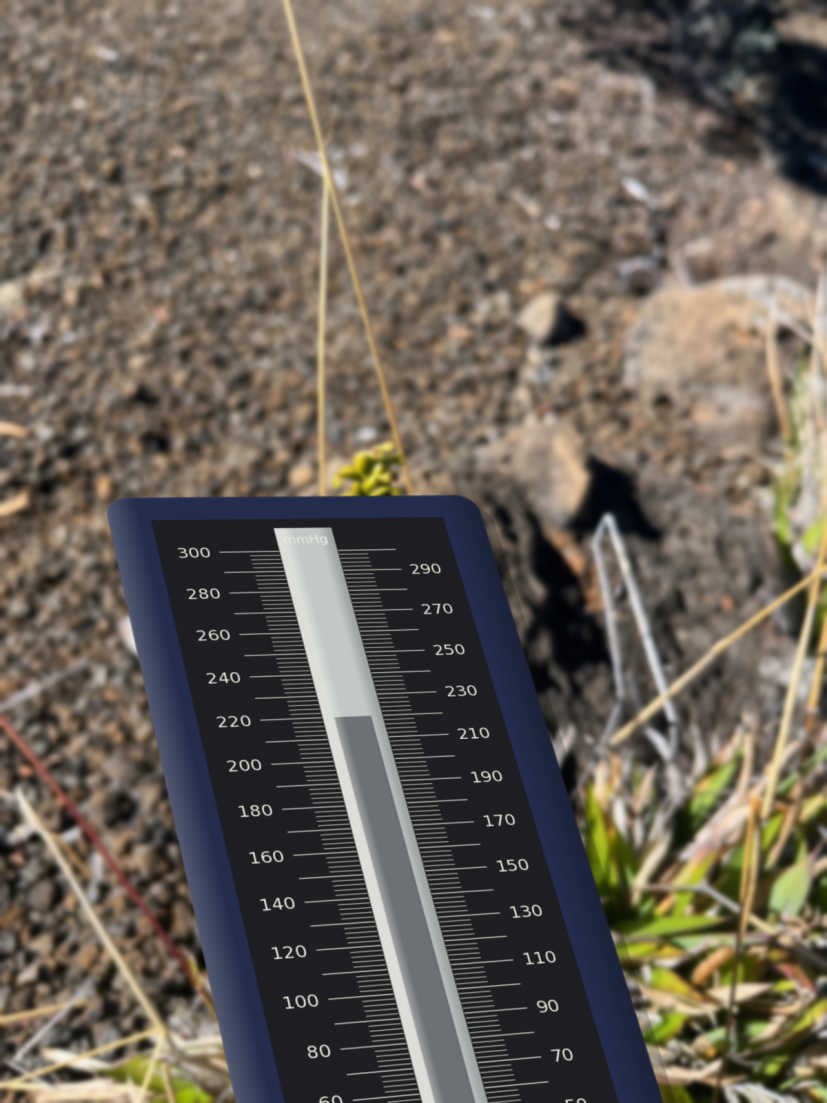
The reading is 220 mmHg
